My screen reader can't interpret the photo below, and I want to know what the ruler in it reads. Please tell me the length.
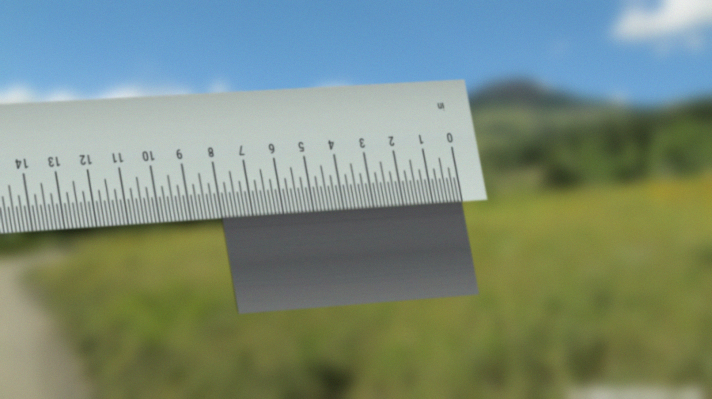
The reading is 8 in
